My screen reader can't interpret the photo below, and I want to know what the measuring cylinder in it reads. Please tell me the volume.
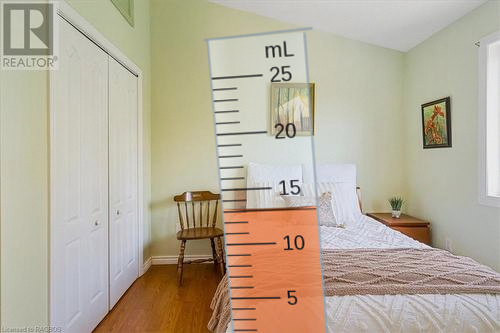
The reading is 13 mL
